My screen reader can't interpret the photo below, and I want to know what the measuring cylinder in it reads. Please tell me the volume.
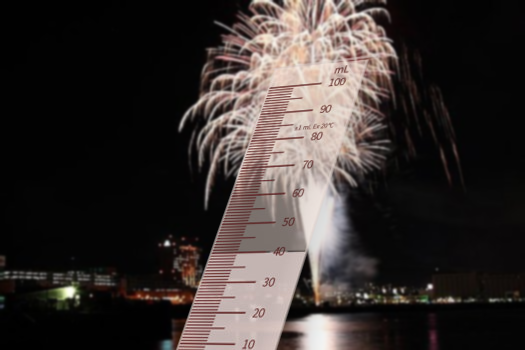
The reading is 40 mL
